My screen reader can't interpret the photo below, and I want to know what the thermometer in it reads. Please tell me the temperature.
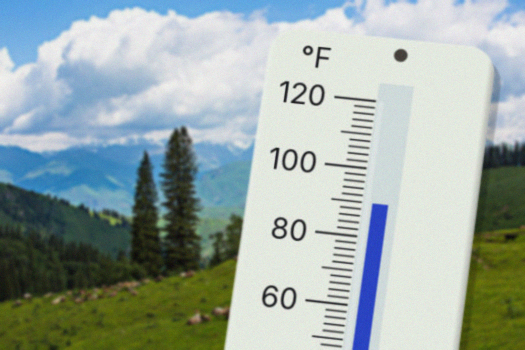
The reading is 90 °F
